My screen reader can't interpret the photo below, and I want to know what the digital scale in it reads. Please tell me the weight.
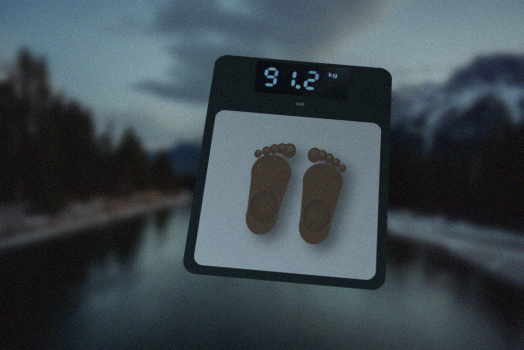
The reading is 91.2 kg
